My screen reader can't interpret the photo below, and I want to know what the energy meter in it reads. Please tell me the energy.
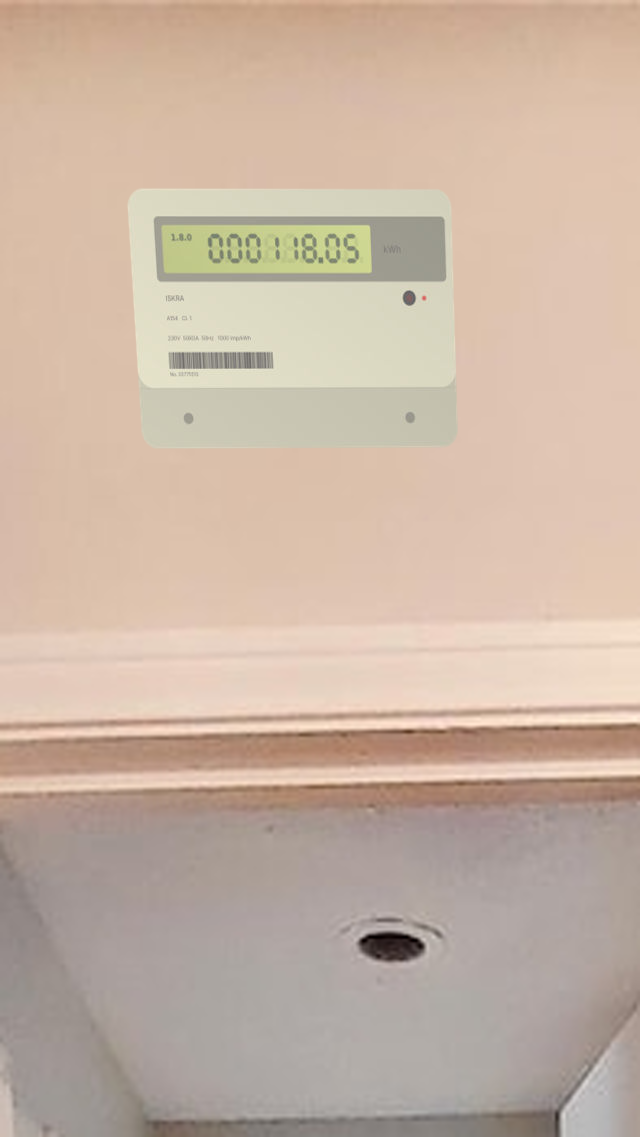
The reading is 118.05 kWh
